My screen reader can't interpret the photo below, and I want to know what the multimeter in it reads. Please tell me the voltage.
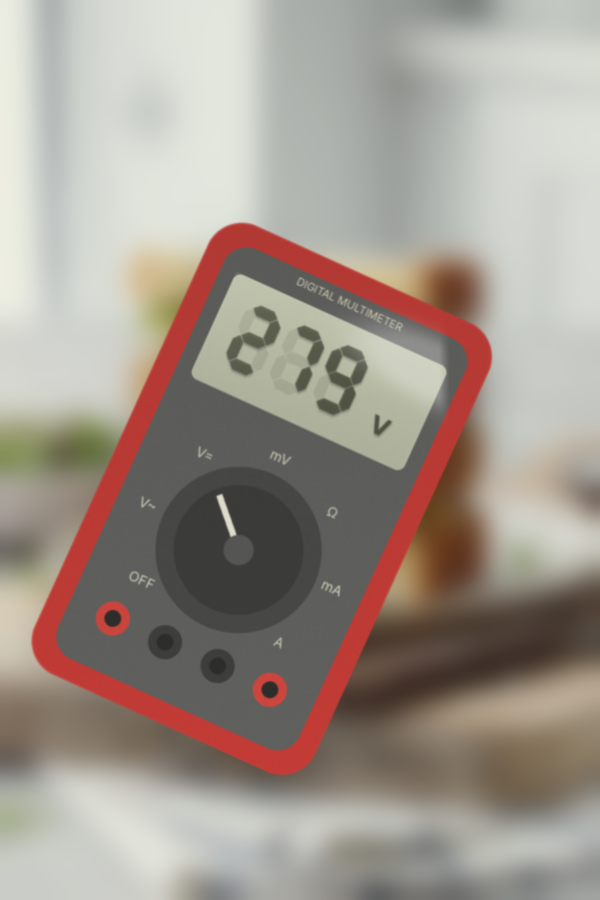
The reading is 279 V
